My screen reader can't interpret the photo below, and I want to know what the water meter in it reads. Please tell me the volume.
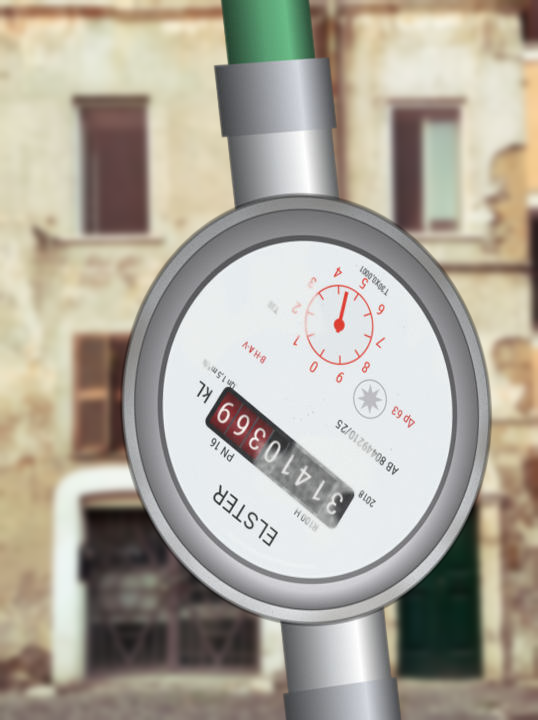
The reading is 31410.3694 kL
